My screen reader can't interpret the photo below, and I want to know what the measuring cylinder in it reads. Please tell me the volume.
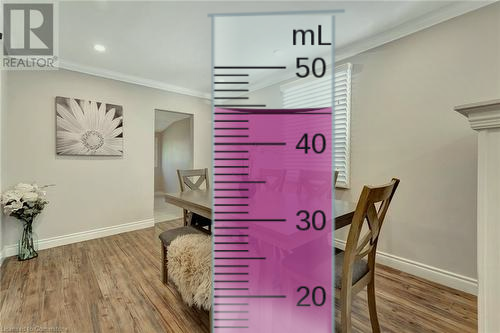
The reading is 44 mL
